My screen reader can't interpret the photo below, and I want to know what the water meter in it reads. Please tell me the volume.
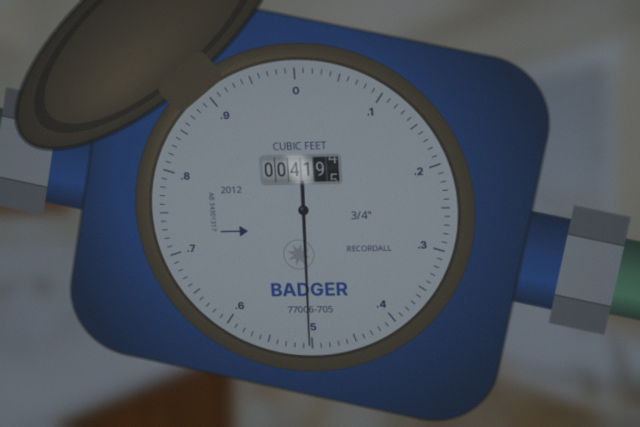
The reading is 4194.50 ft³
